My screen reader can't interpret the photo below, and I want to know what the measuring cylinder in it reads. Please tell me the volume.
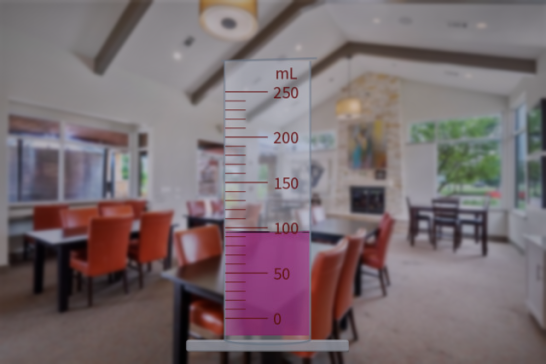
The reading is 95 mL
